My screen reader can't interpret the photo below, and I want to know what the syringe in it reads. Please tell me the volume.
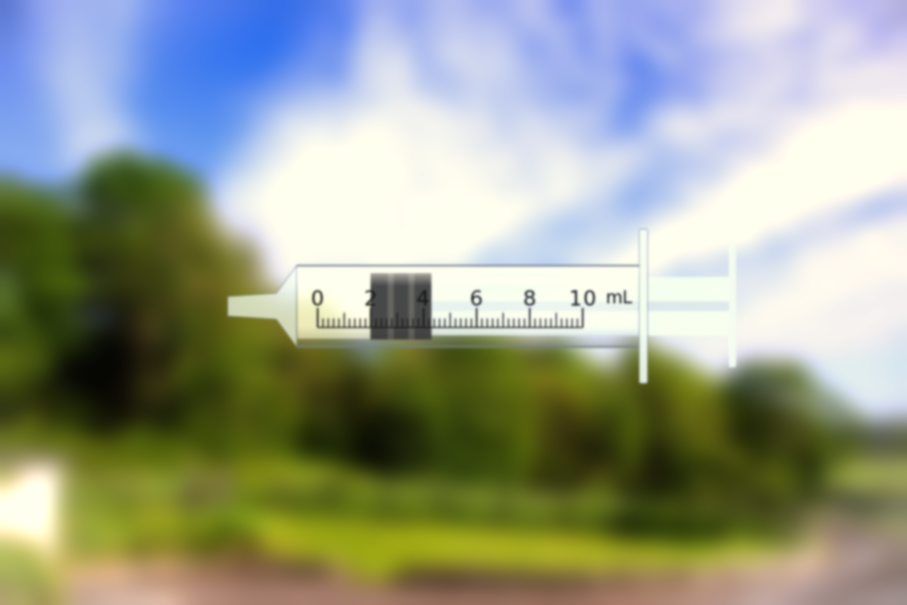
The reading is 2 mL
